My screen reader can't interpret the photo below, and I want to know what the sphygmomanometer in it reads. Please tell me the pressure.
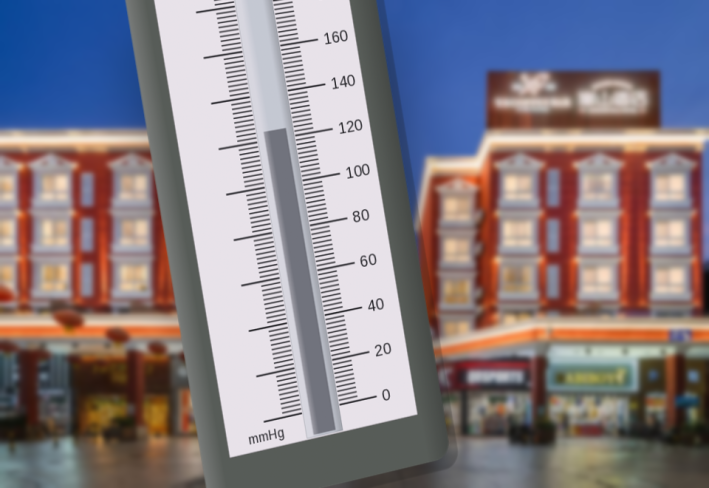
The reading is 124 mmHg
